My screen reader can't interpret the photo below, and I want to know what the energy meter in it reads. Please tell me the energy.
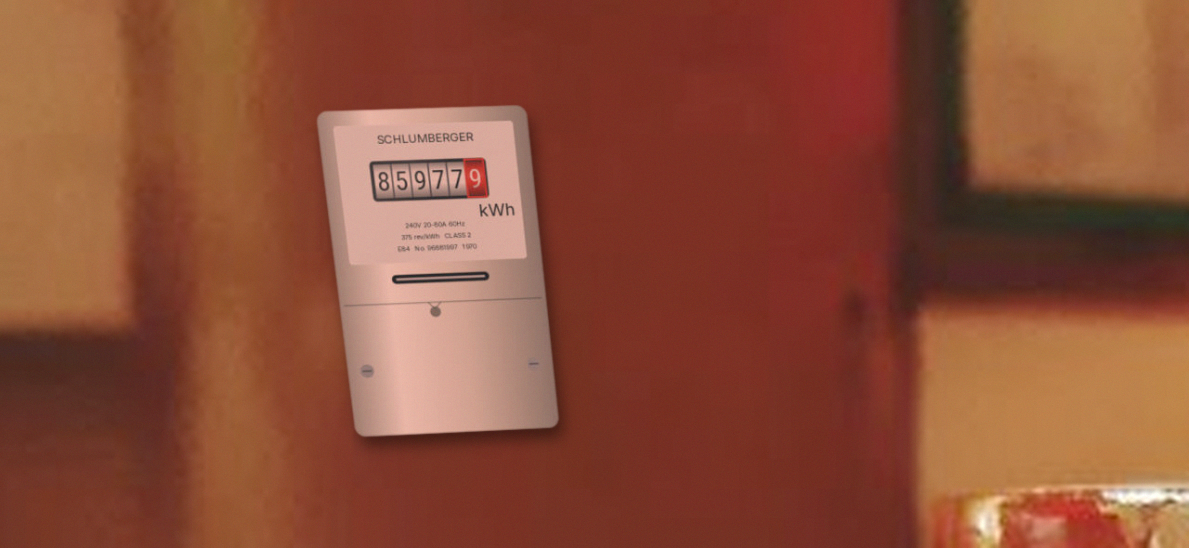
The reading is 85977.9 kWh
